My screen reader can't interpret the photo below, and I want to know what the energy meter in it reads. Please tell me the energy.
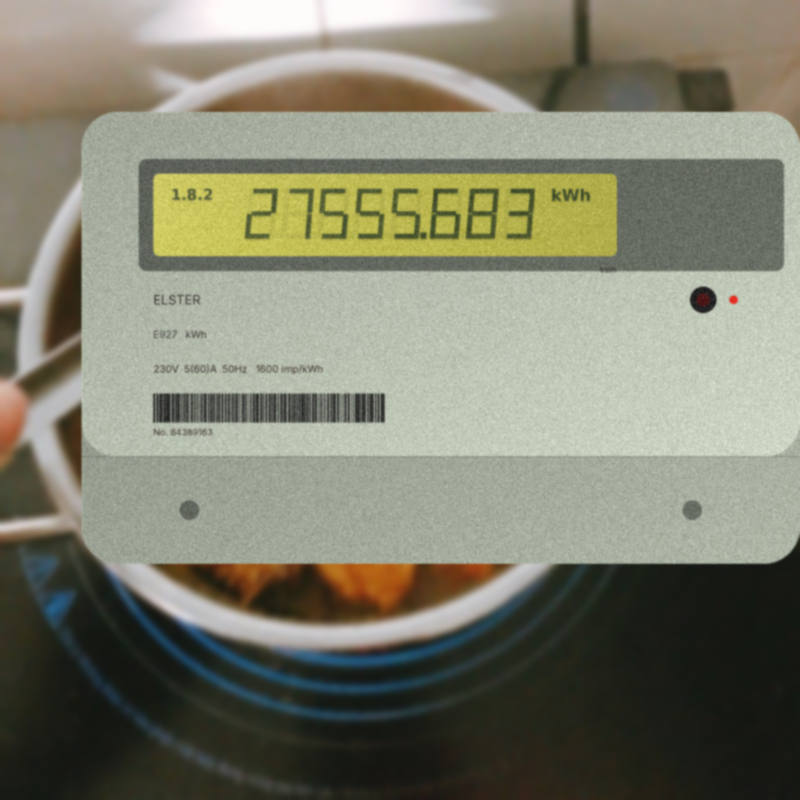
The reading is 27555.683 kWh
